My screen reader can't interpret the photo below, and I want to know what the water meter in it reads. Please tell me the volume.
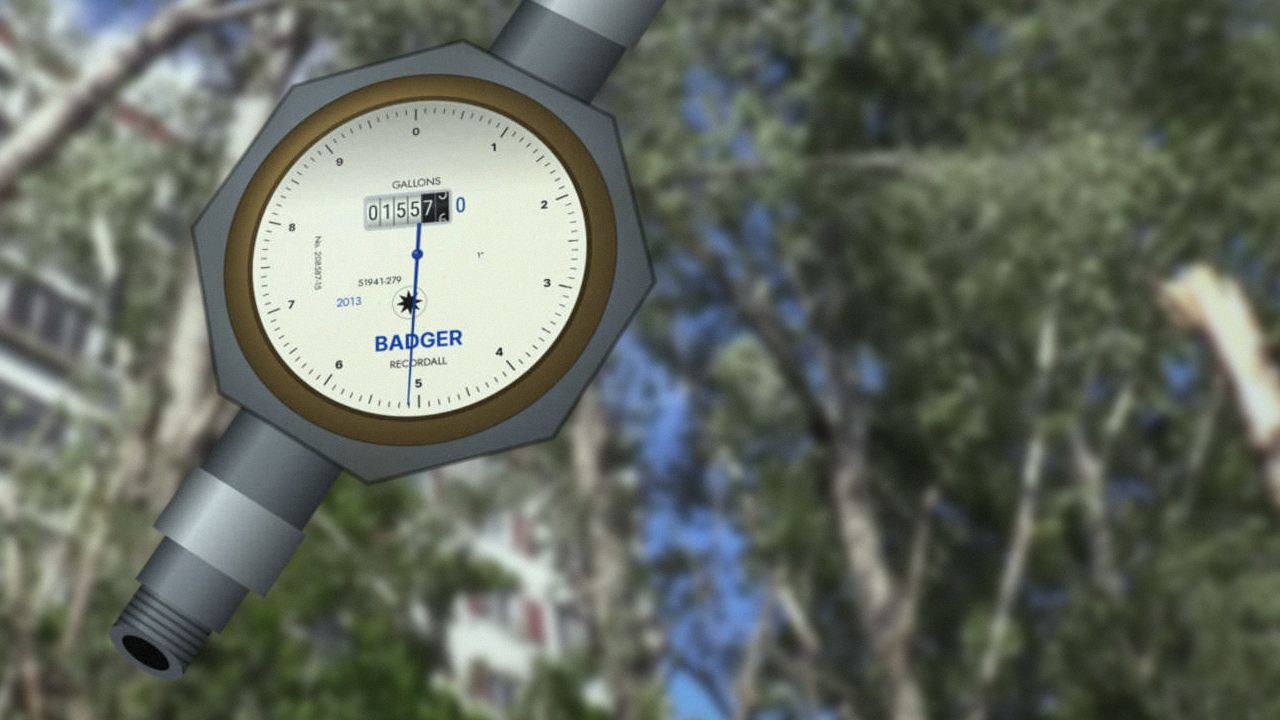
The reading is 155755.1 gal
